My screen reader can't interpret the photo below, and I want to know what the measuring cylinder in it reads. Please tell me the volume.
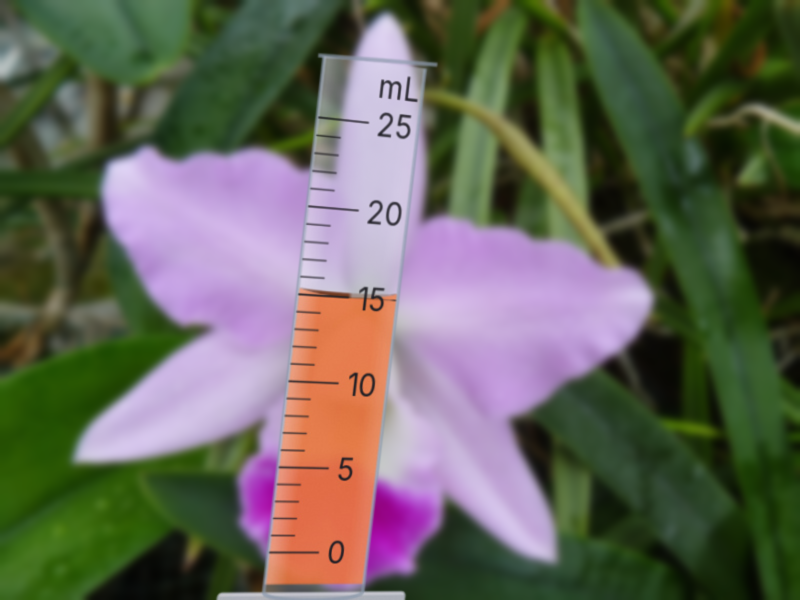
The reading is 15 mL
